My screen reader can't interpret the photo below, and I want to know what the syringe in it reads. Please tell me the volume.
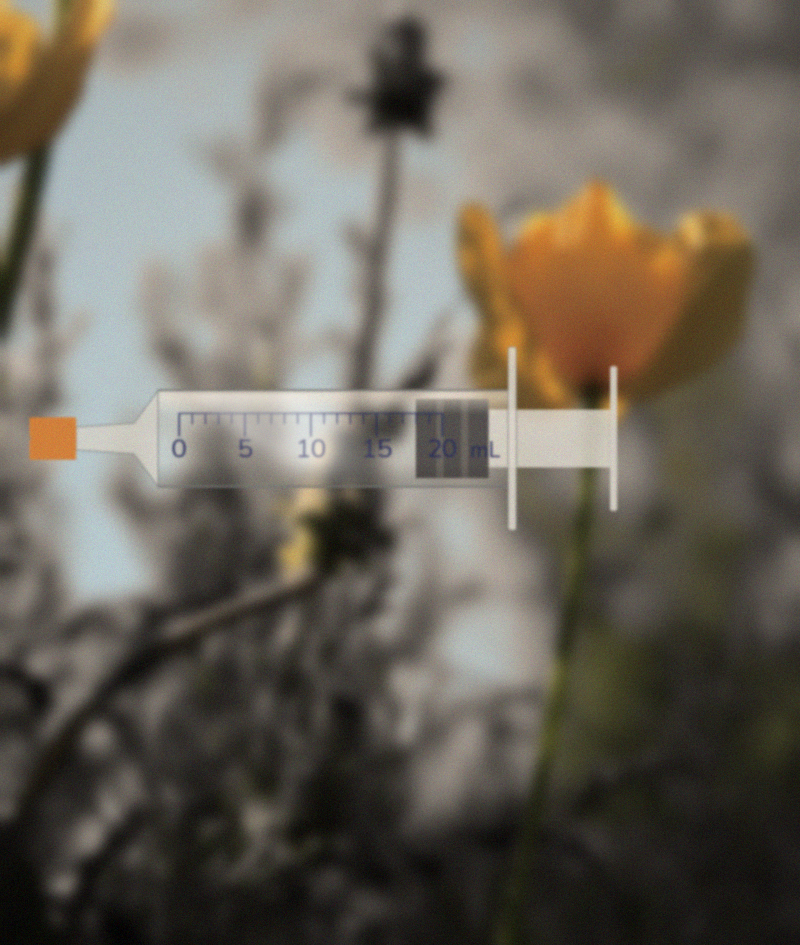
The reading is 18 mL
